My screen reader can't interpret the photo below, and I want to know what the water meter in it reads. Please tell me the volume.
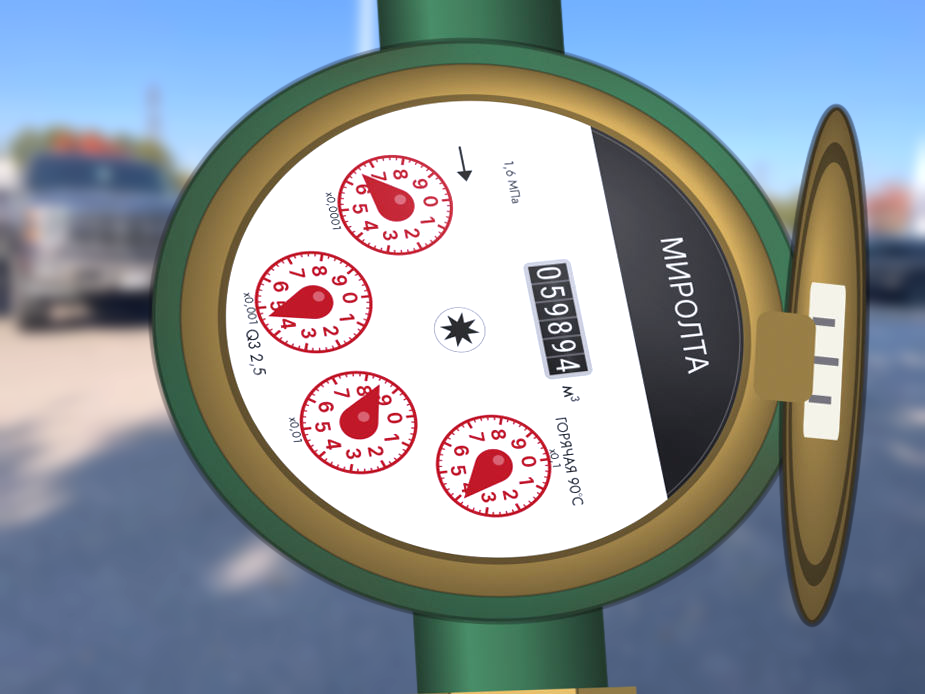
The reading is 59894.3846 m³
